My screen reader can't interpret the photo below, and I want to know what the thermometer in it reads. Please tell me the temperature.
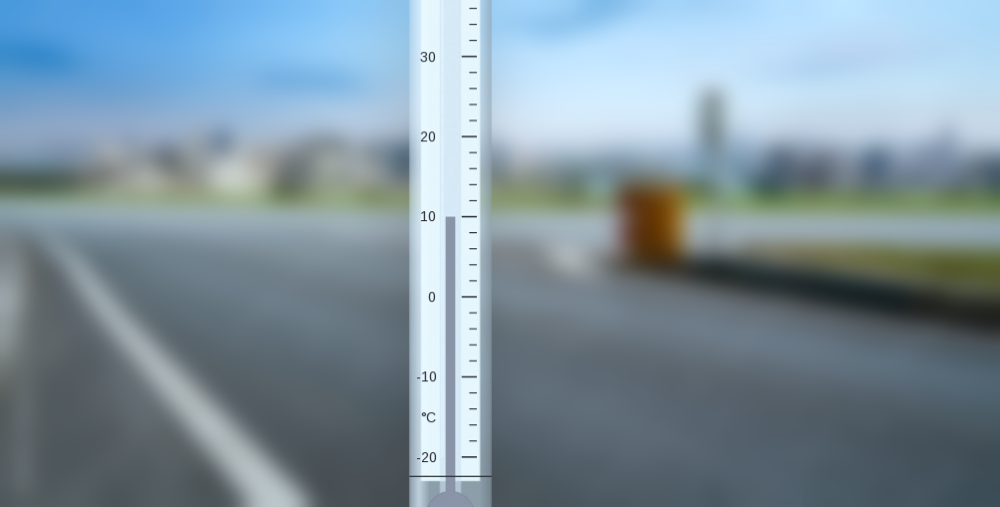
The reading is 10 °C
